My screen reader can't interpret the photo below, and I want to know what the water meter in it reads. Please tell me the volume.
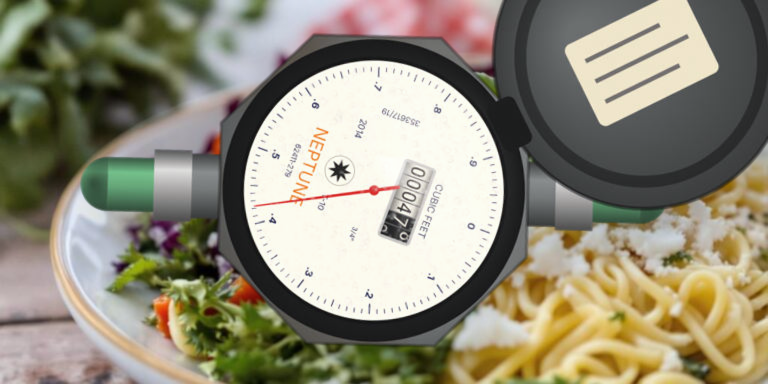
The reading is 478.42 ft³
